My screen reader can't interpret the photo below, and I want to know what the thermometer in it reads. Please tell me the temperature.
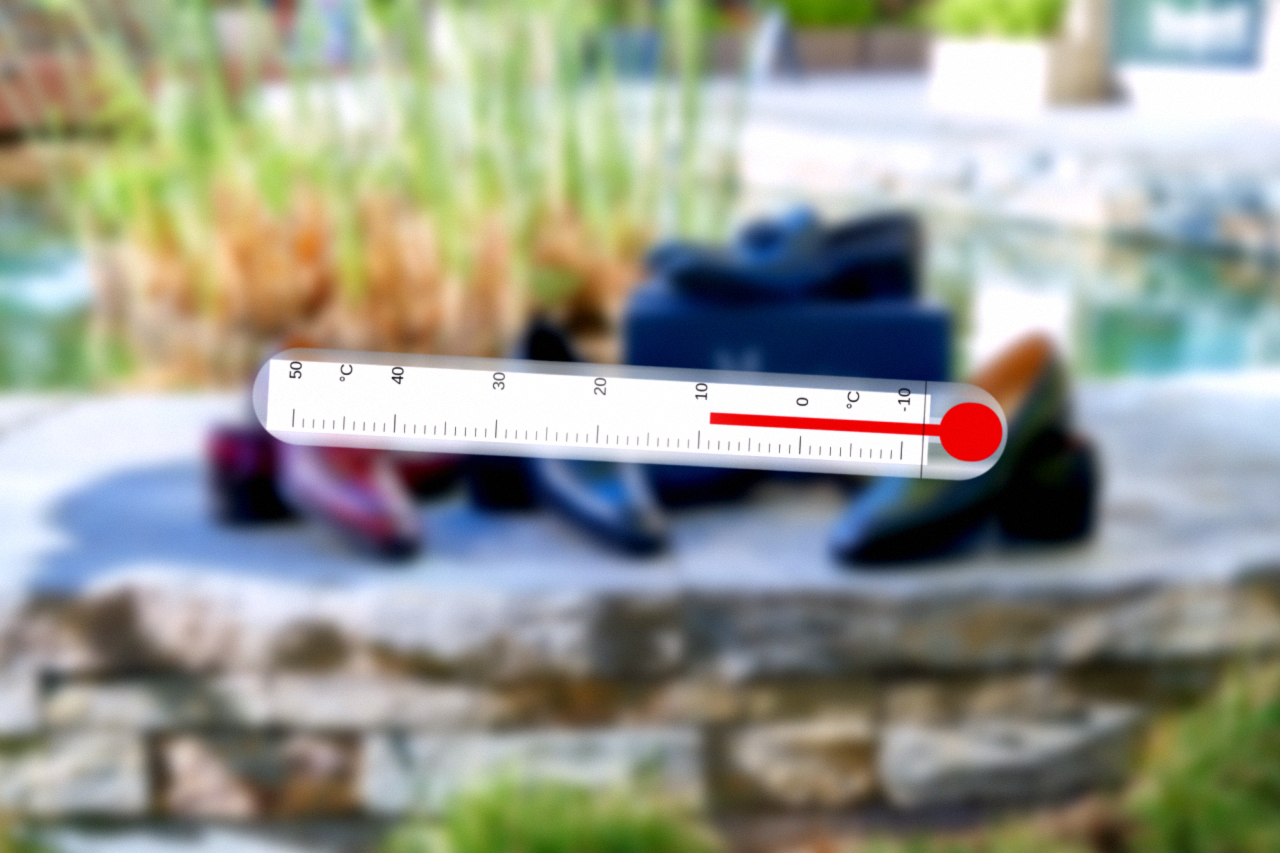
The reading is 9 °C
